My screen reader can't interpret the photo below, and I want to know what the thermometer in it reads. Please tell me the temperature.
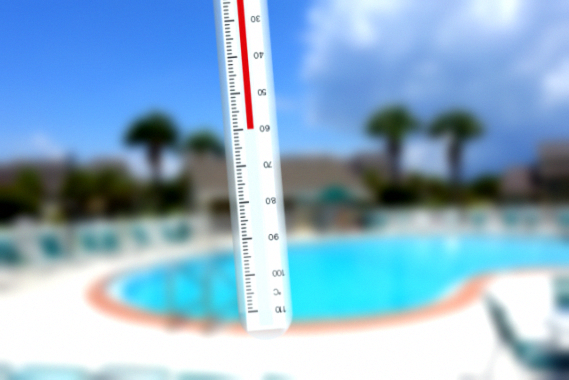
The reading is 60 °C
